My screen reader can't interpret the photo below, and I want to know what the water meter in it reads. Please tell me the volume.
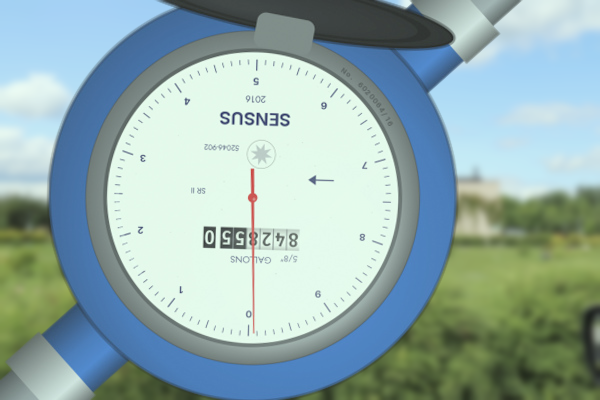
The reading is 8428549.9 gal
